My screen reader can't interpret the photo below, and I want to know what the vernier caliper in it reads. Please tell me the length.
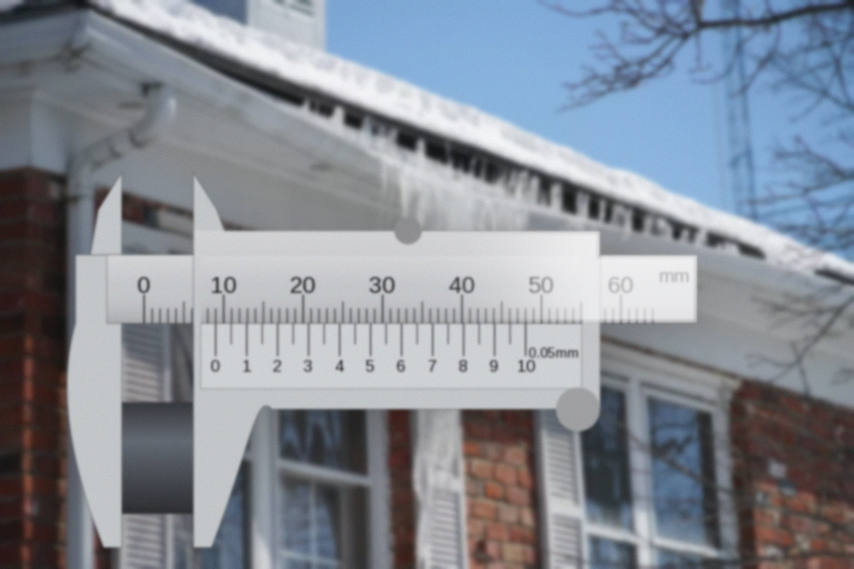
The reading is 9.0 mm
